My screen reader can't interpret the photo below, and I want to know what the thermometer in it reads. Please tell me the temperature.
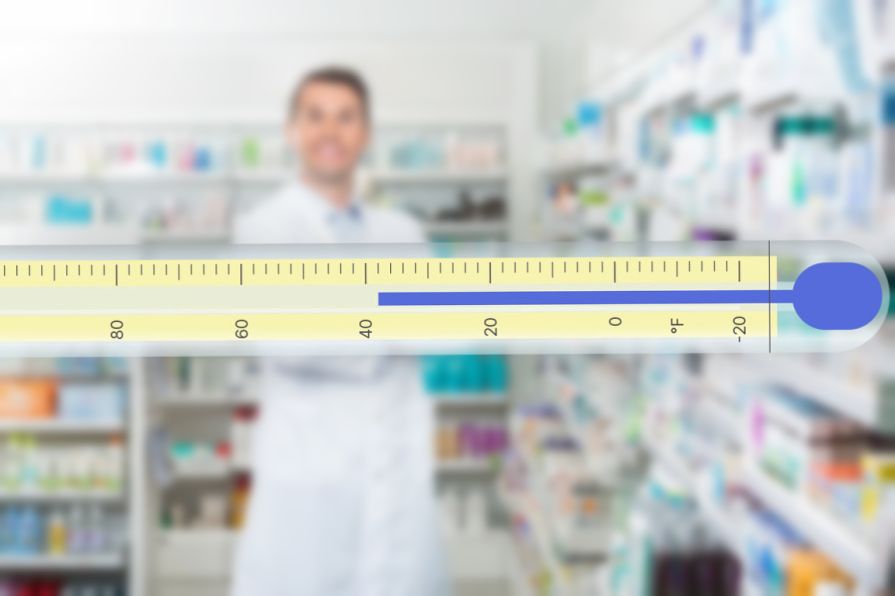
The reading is 38 °F
